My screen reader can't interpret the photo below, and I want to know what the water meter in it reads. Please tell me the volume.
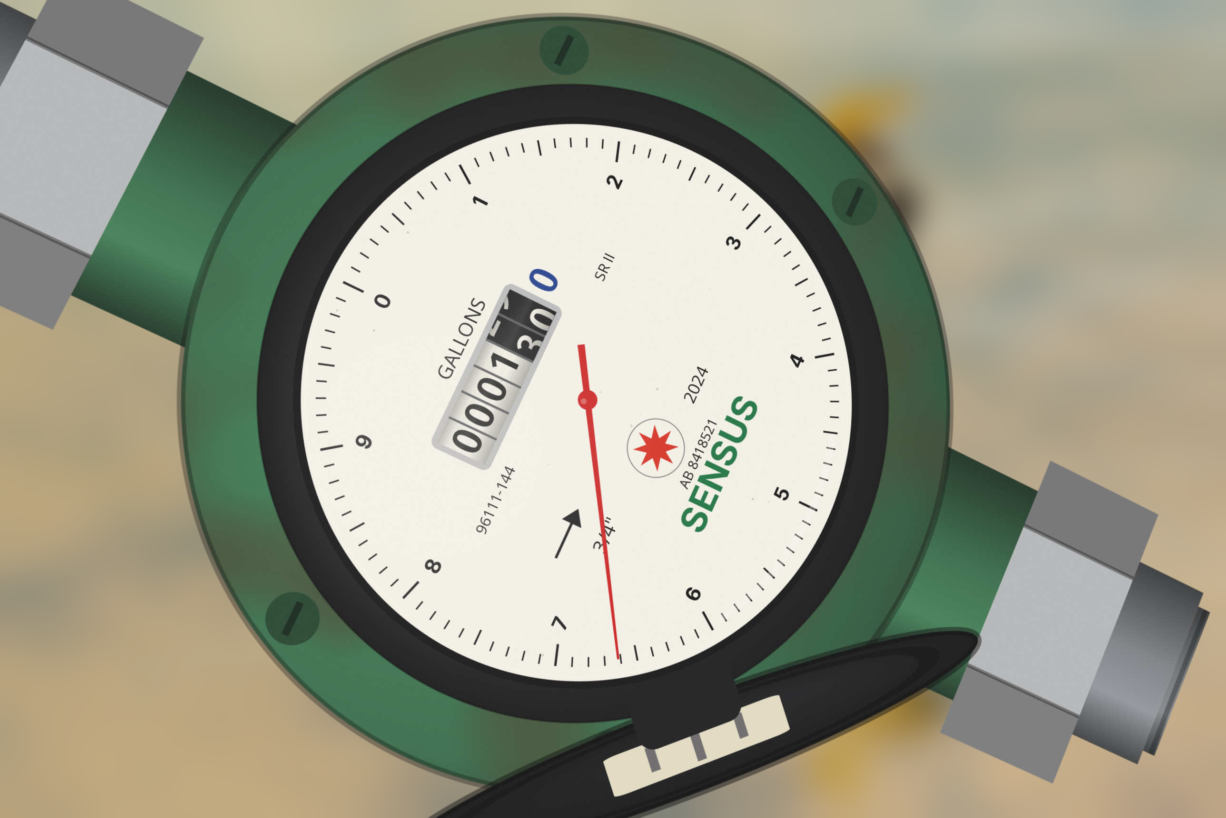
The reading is 1296.6 gal
